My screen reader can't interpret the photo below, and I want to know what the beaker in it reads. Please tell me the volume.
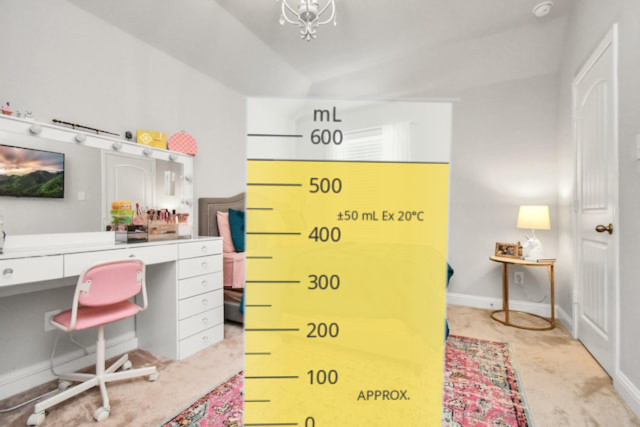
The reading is 550 mL
